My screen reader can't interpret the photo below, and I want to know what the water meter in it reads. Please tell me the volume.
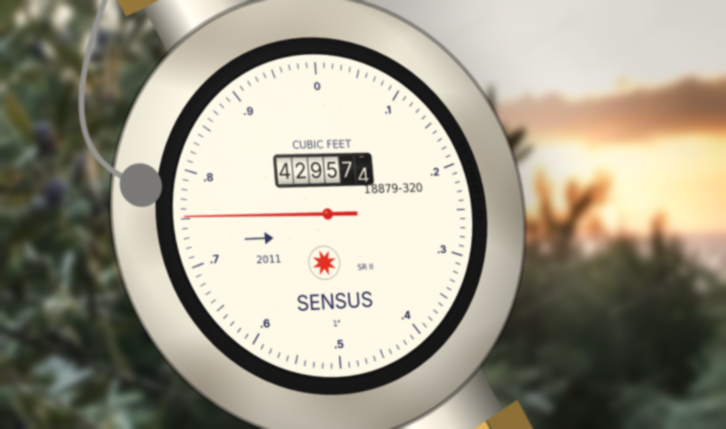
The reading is 429573.75 ft³
